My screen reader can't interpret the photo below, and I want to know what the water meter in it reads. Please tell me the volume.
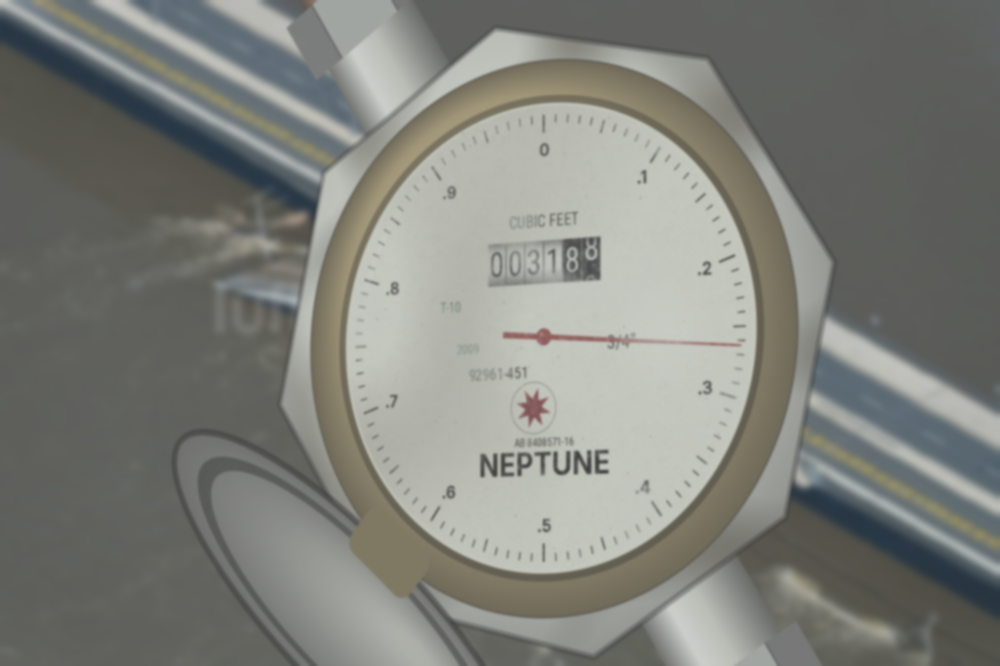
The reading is 3188.26 ft³
